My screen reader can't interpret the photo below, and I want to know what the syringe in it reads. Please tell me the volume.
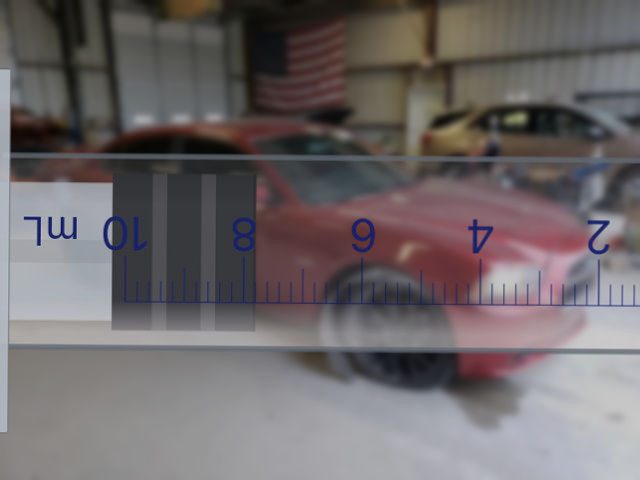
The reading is 7.8 mL
